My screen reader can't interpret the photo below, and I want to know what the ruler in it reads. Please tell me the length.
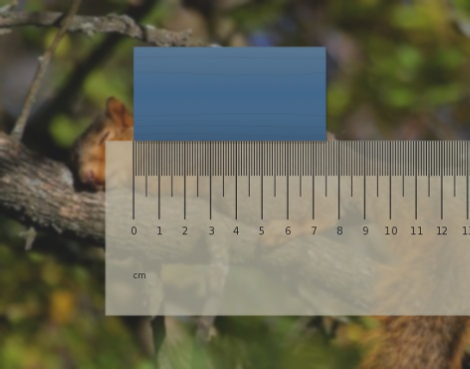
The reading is 7.5 cm
